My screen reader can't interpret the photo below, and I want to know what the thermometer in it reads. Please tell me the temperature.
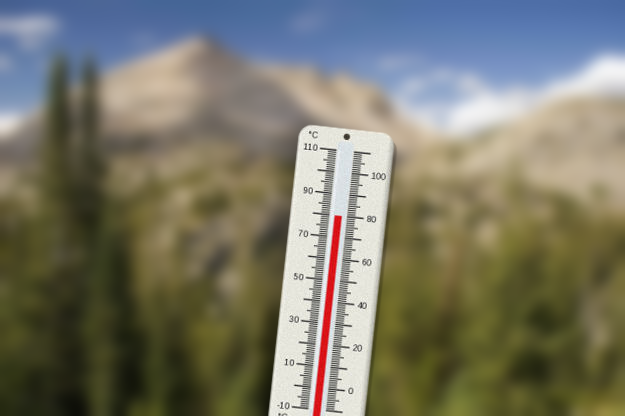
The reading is 80 °C
